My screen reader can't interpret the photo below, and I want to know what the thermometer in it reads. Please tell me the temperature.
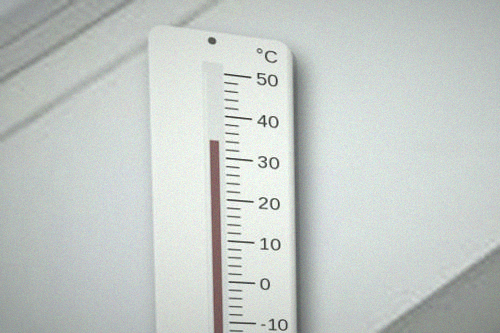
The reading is 34 °C
